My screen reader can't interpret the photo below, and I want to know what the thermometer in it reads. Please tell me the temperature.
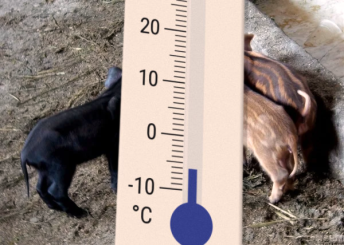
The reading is -6 °C
